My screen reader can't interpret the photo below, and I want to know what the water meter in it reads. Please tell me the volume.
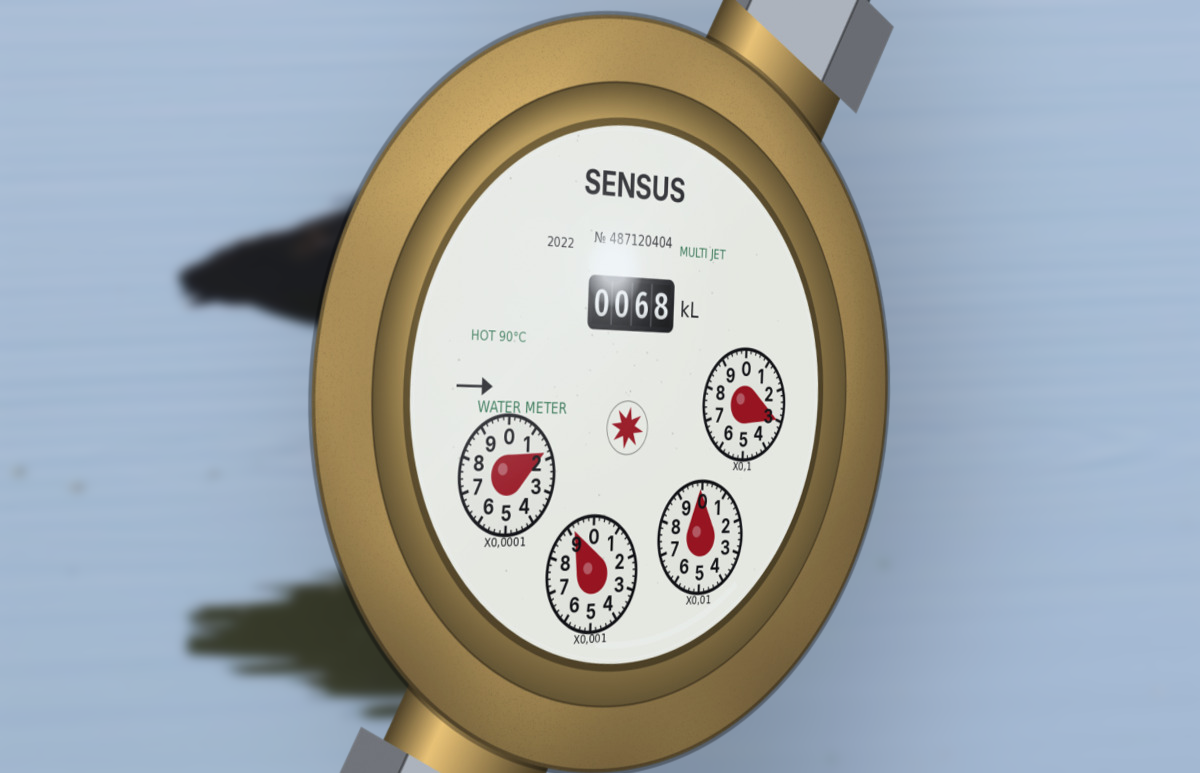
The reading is 68.2991 kL
